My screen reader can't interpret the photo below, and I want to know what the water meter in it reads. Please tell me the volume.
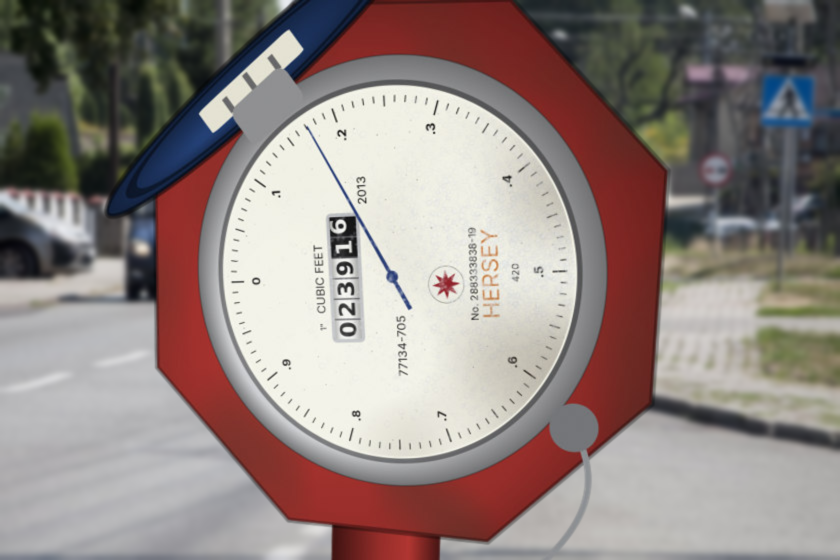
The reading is 23916.17 ft³
